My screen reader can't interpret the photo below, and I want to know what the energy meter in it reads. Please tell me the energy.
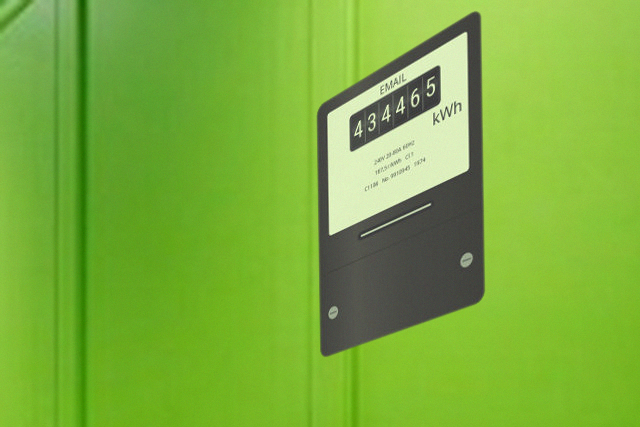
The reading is 434465 kWh
